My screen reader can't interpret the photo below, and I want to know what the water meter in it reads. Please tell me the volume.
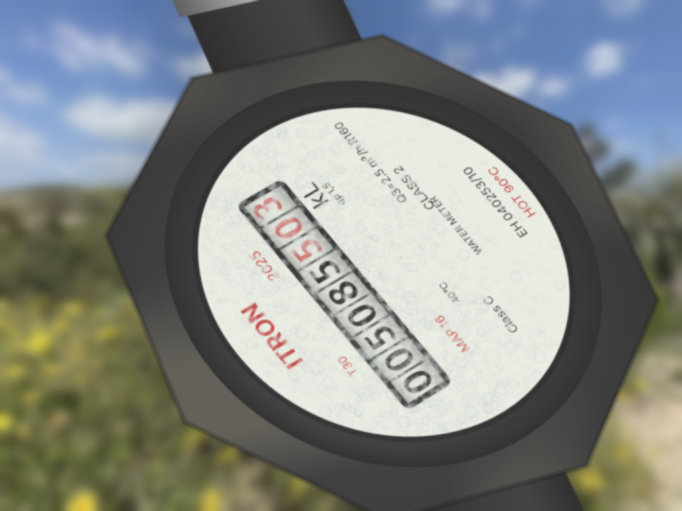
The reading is 5085.503 kL
